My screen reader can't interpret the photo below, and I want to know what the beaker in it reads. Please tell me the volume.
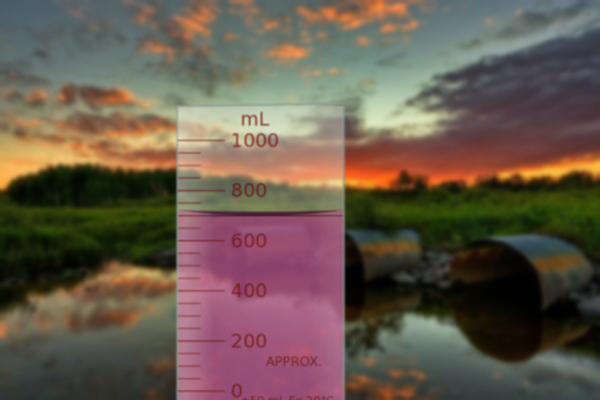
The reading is 700 mL
